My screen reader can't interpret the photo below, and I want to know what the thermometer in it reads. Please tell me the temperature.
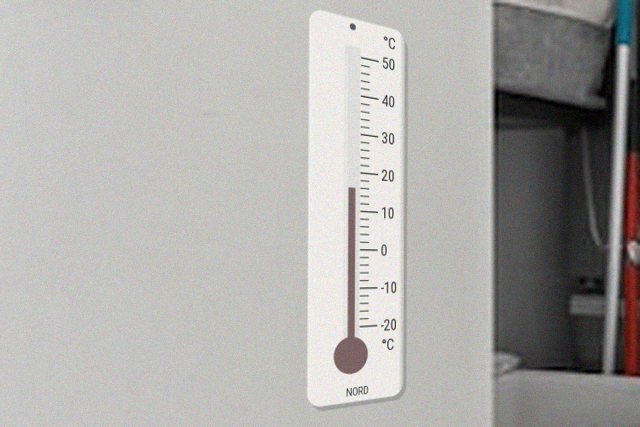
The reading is 16 °C
